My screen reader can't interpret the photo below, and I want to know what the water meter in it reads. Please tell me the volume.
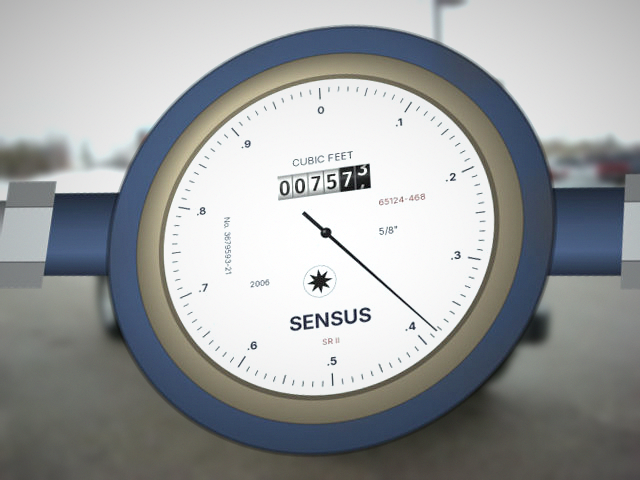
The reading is 7573.38 ft³
